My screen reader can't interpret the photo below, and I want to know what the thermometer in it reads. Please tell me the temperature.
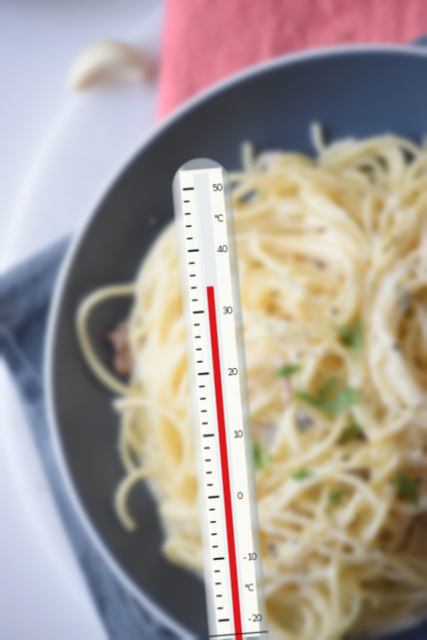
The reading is 34 °C
